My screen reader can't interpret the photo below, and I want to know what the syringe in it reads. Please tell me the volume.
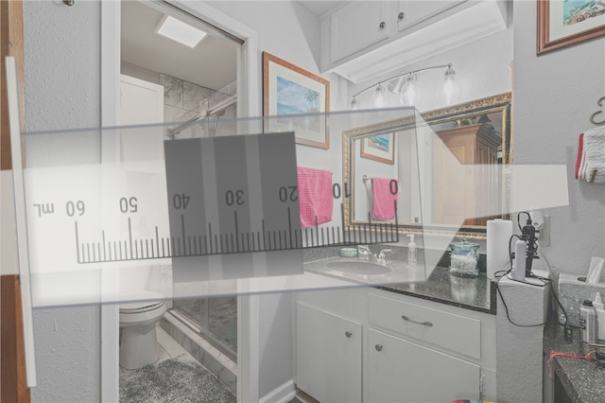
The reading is 18 mL
